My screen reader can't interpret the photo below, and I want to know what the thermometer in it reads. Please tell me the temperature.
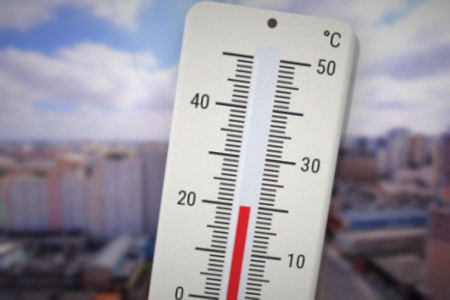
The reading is 20 °C
